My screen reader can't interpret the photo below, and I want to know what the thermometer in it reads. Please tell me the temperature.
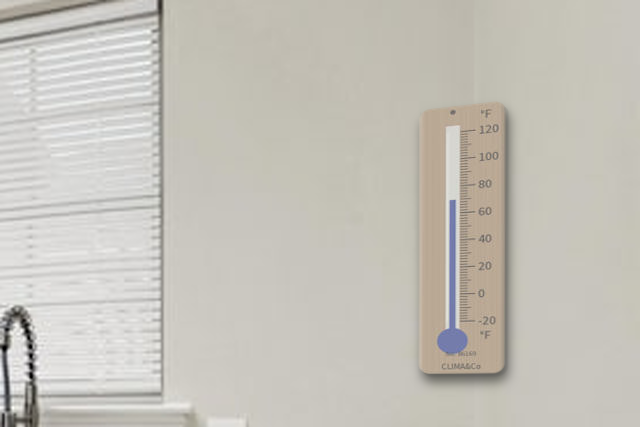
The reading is 70 °F
